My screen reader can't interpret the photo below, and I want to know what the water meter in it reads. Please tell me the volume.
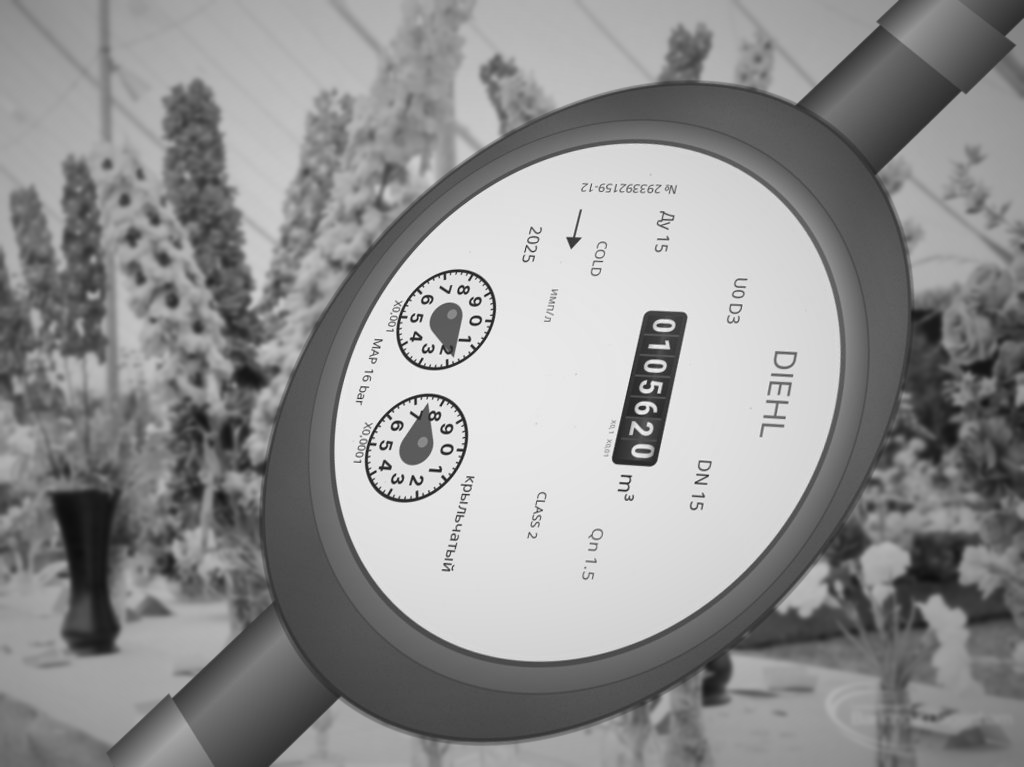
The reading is 1056.2017 m³
